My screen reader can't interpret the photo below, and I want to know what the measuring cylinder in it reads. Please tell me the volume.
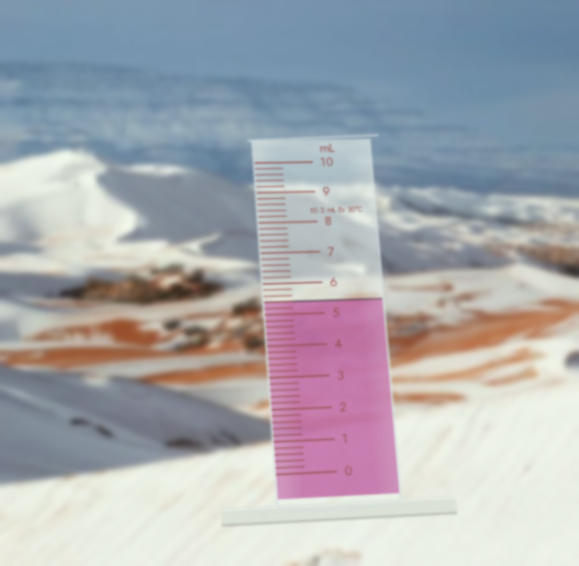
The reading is 5.4 mL
